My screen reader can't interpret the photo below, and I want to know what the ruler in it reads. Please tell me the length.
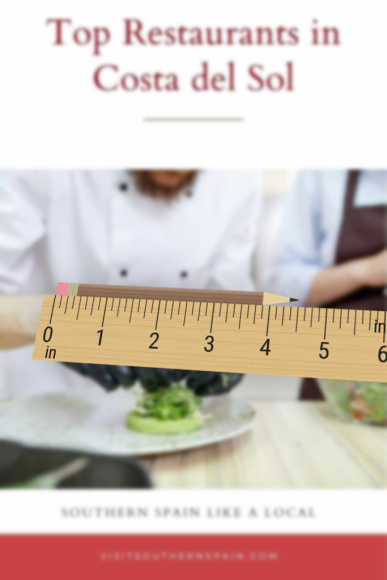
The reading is 4.5 in
